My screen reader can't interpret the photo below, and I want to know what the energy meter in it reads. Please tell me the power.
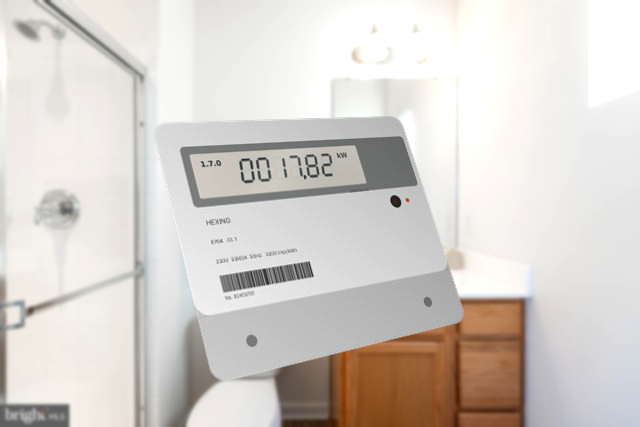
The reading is 17.82 kW
